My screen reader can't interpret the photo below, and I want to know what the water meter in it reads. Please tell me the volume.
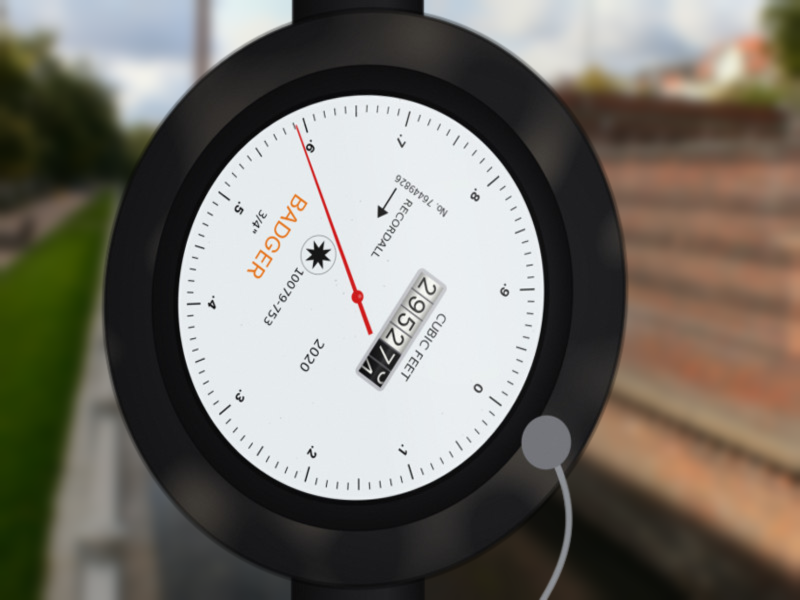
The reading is 295273.59 ft³
